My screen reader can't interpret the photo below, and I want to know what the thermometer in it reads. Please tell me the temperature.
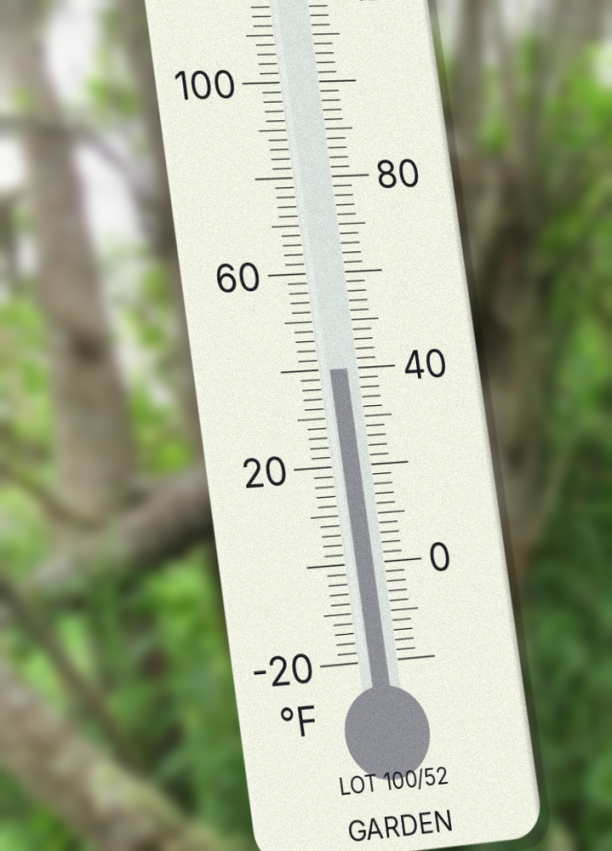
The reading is 40 °F
